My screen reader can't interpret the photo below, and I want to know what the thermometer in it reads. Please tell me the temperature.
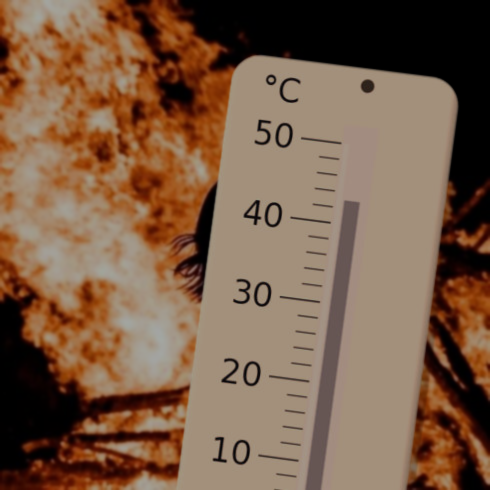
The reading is 43 °C
